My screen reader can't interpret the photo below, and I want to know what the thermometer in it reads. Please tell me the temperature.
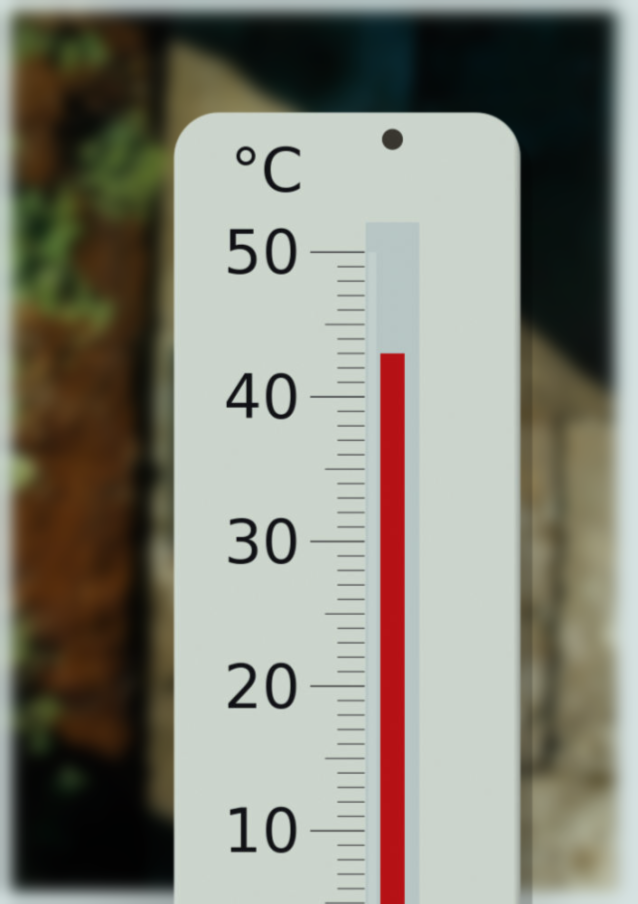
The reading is 43 °C
